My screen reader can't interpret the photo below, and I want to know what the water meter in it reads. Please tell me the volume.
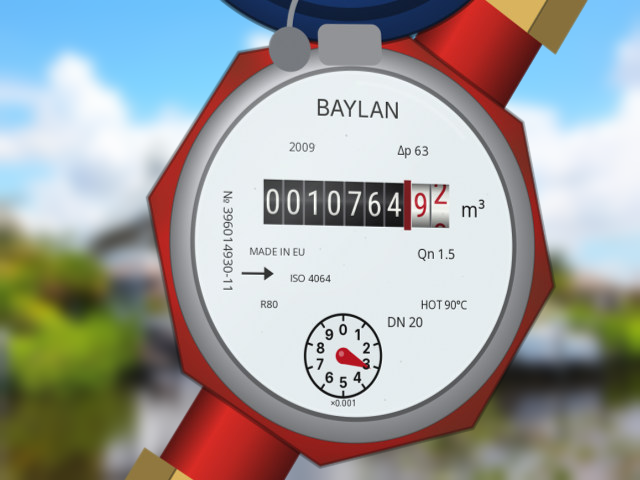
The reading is 10764.923 m³
